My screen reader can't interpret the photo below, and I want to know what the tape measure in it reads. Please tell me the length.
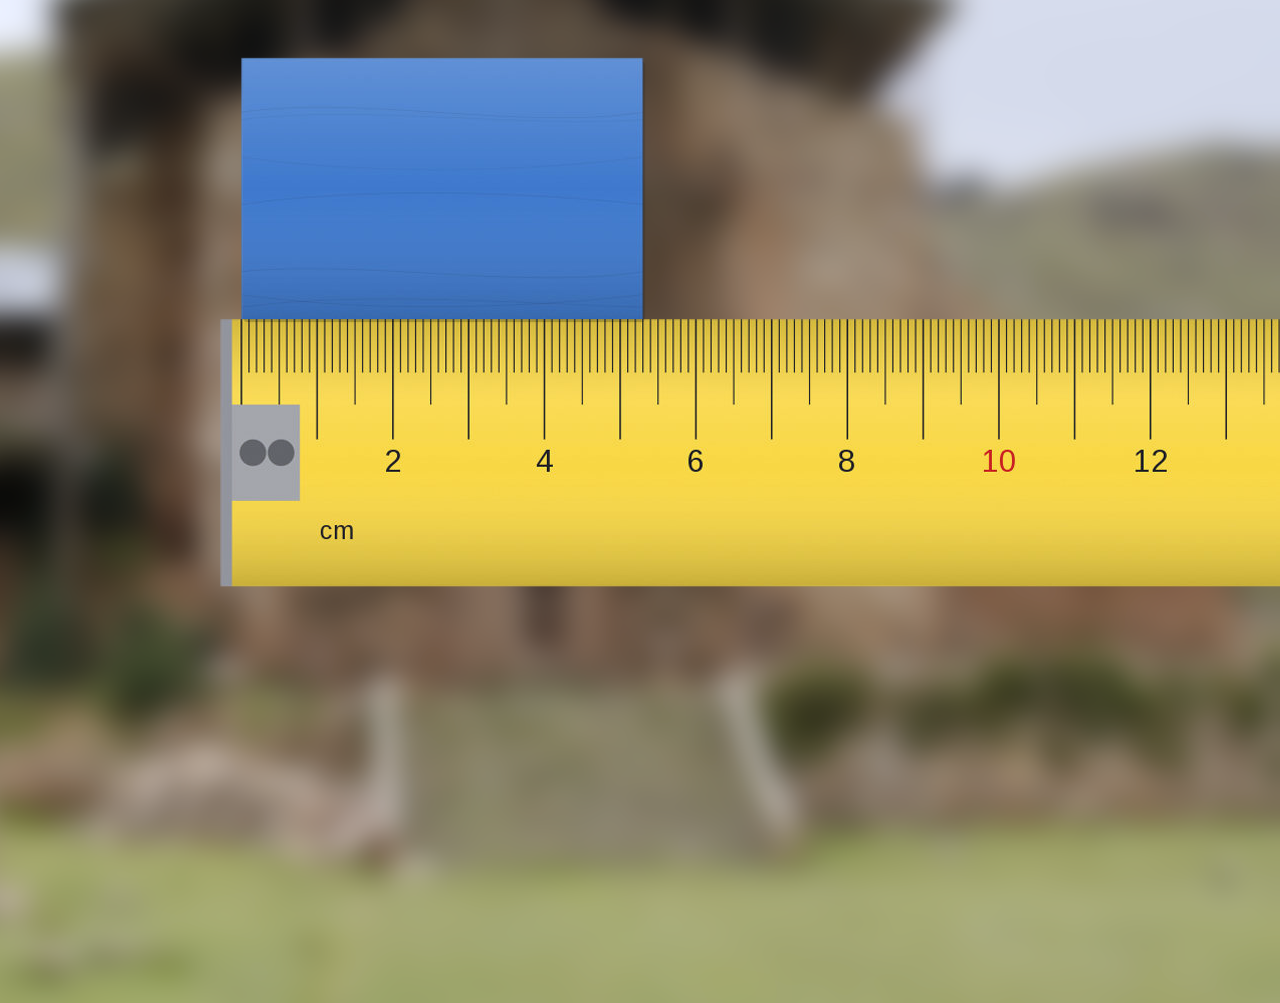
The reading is 5.3 cm
